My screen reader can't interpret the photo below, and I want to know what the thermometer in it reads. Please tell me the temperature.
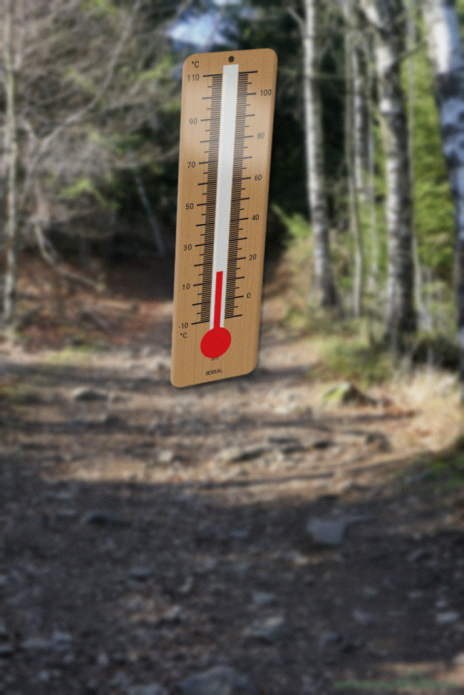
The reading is 15 °C
